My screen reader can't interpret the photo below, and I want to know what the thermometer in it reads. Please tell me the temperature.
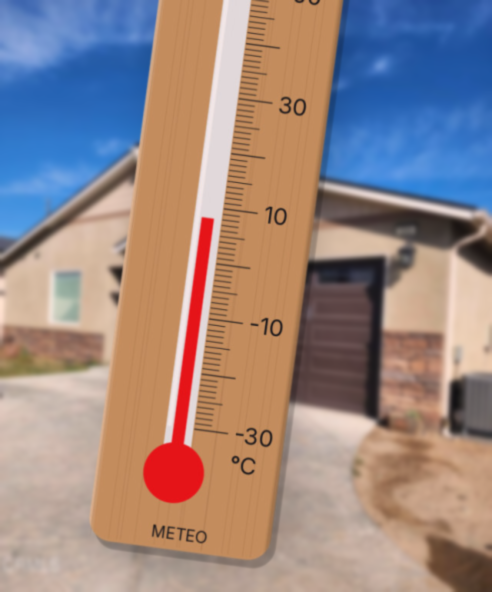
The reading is 8 °C
